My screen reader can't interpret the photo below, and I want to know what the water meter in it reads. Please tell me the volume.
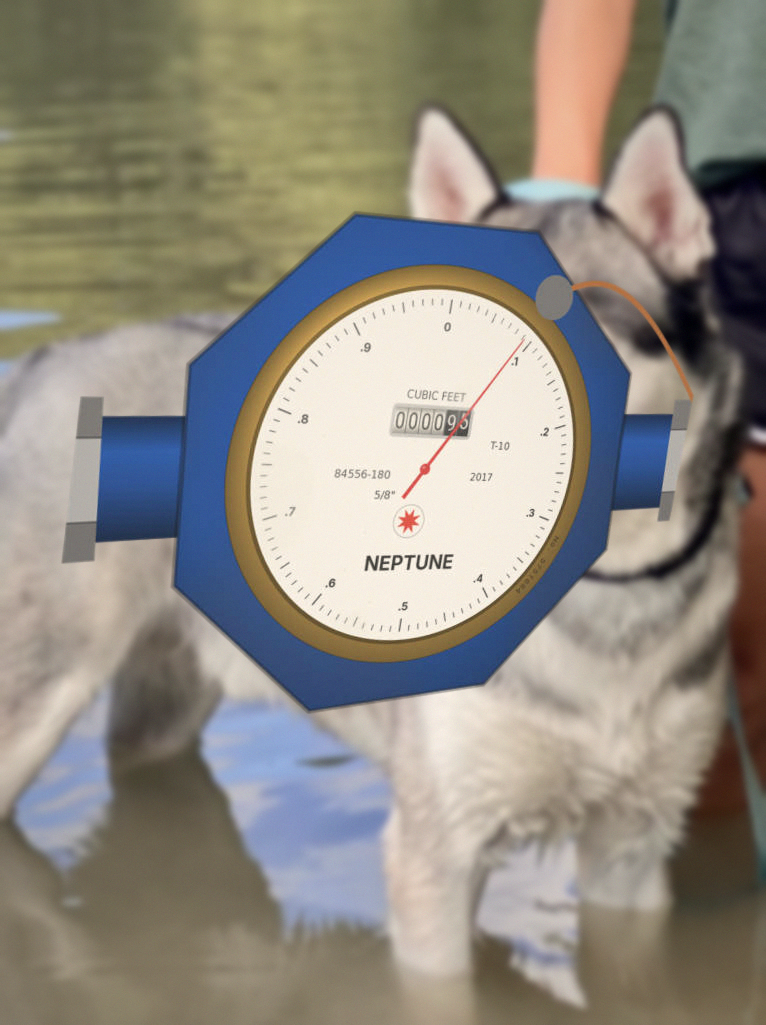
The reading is 95.09 ft³
